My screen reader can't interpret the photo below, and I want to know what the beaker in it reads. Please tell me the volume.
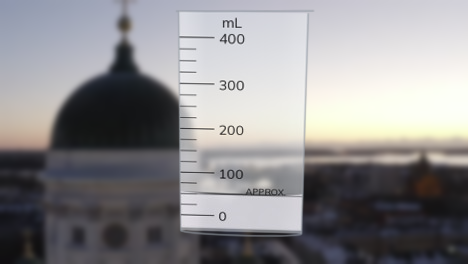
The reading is 50 mL
